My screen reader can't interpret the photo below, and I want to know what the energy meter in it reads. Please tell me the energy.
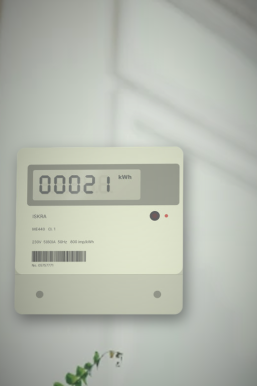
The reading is 21 kWh
